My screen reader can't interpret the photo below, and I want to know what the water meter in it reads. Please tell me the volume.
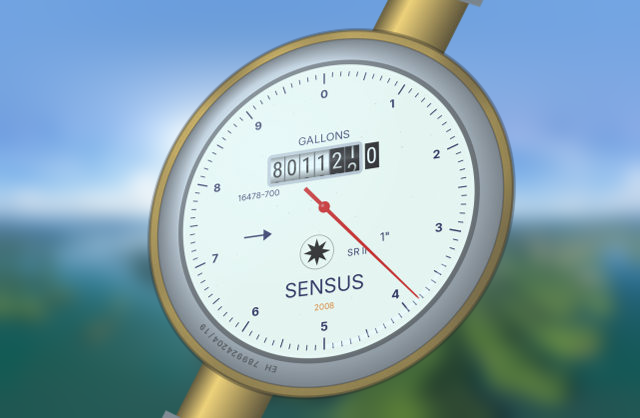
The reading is 8011213.8 gal
